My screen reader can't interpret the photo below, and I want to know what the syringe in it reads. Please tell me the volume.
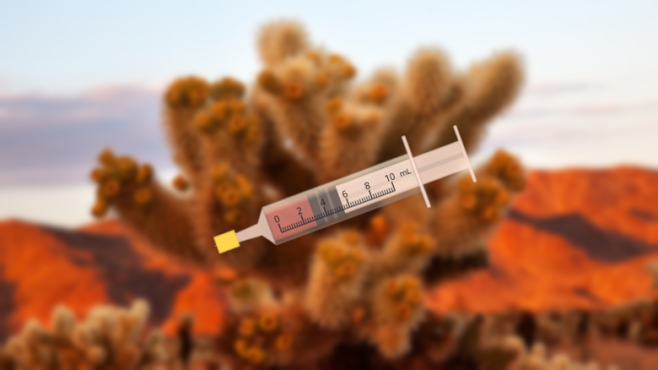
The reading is 3 mL
